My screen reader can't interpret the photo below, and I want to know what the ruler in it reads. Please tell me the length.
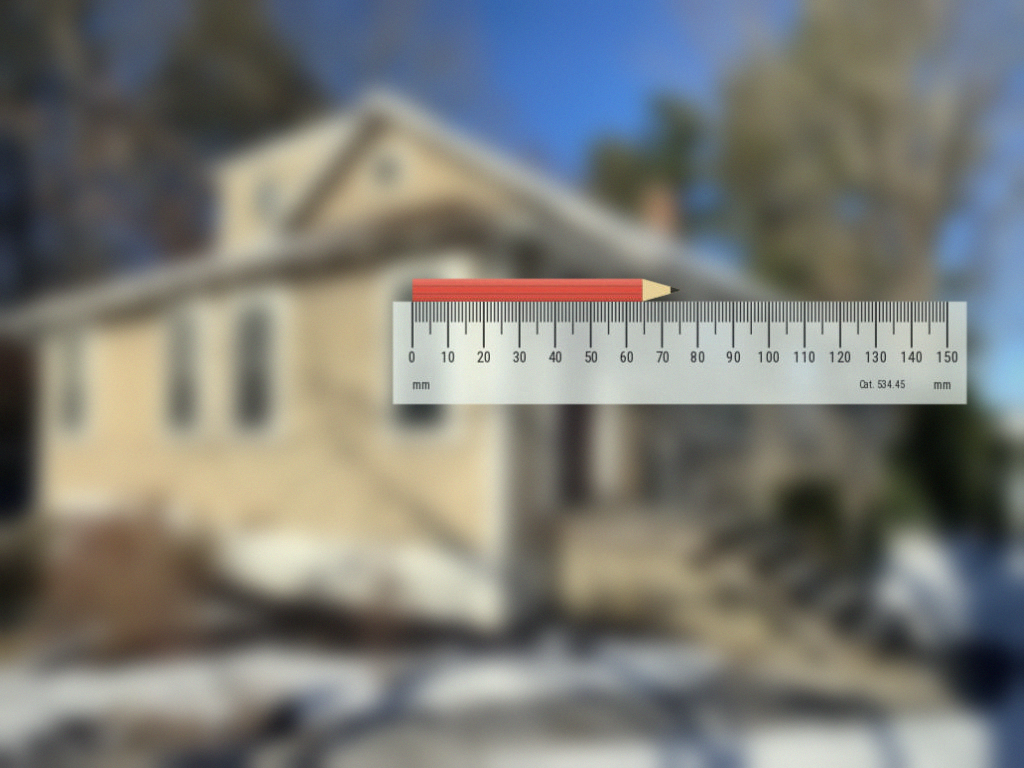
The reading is 75 mm
